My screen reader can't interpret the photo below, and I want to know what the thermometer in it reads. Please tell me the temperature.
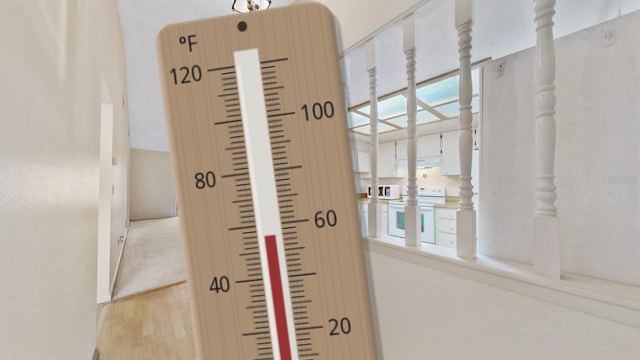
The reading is 56 °F
